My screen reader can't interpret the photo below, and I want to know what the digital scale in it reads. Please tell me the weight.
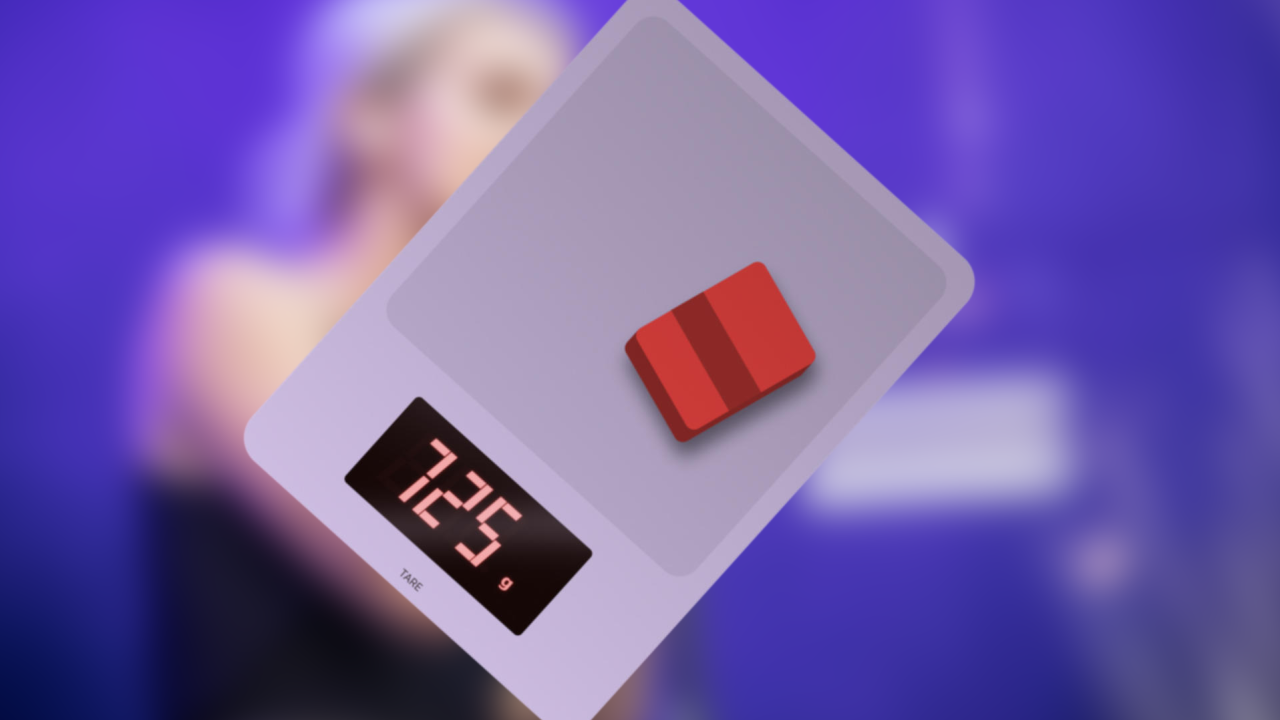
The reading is 725 g
